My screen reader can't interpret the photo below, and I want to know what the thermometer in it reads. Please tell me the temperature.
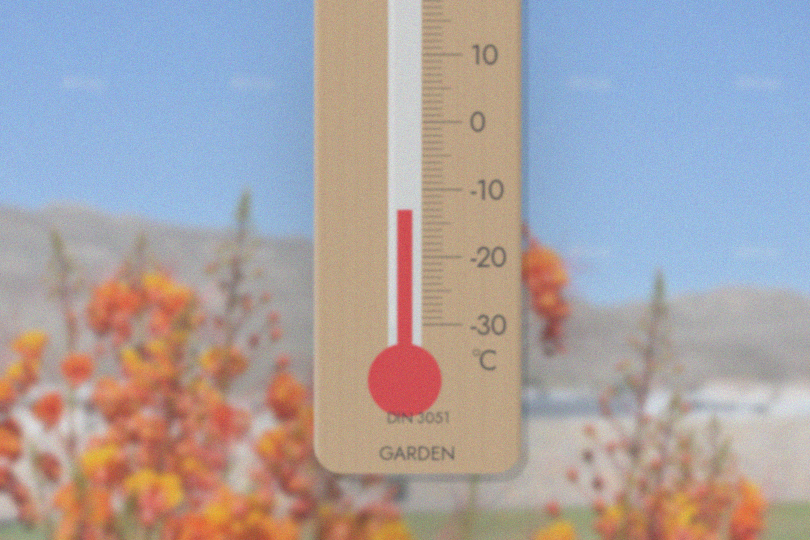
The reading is -13 °C
